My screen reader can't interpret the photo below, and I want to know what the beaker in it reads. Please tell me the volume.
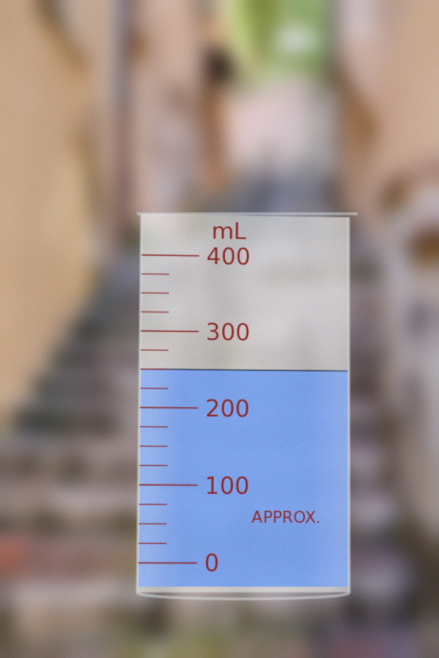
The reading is 250 mL
